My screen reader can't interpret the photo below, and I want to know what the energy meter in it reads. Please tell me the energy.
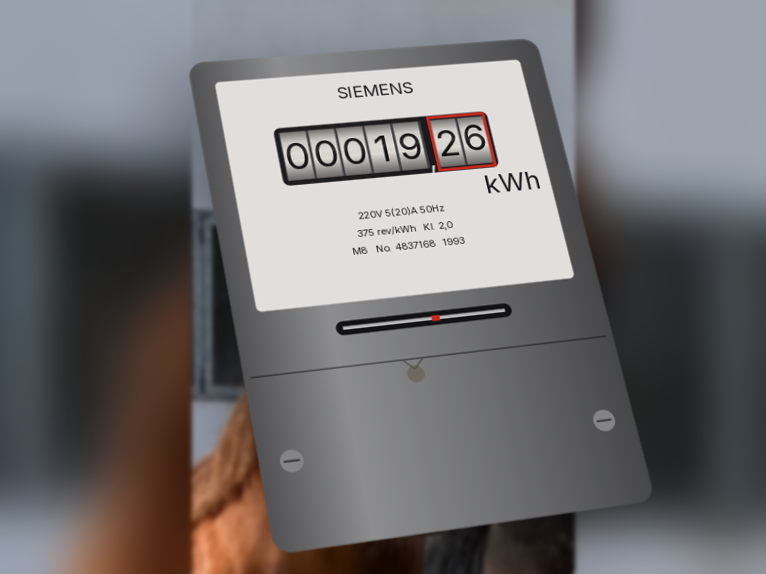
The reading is 19.26 kWh
